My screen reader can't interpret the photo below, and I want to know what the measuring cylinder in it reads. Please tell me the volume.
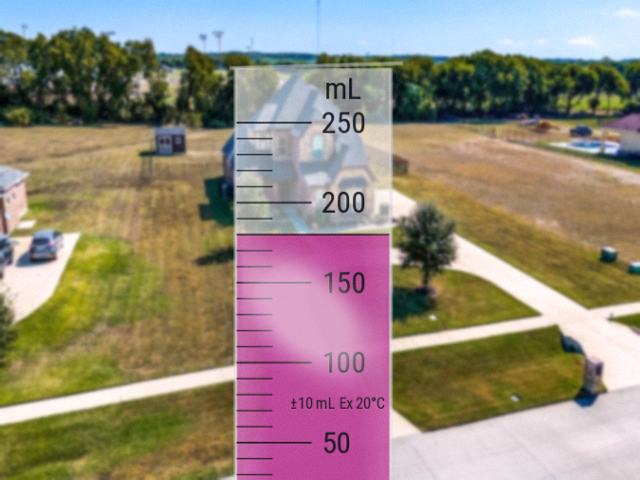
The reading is 180 mL
